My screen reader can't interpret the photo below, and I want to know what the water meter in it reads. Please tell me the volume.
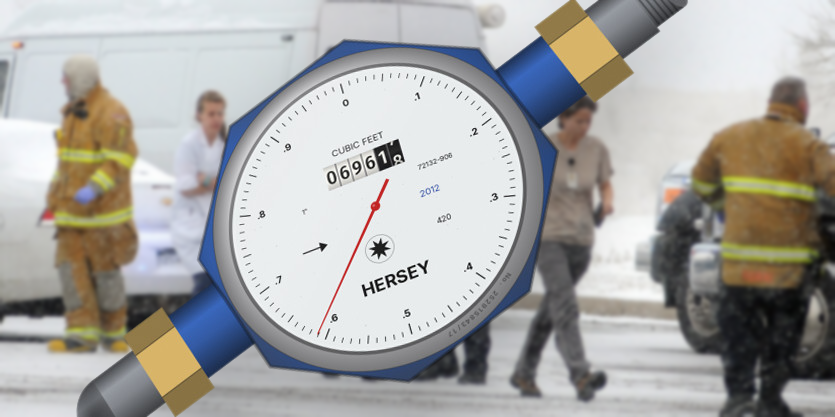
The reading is 69617.61 ft³
